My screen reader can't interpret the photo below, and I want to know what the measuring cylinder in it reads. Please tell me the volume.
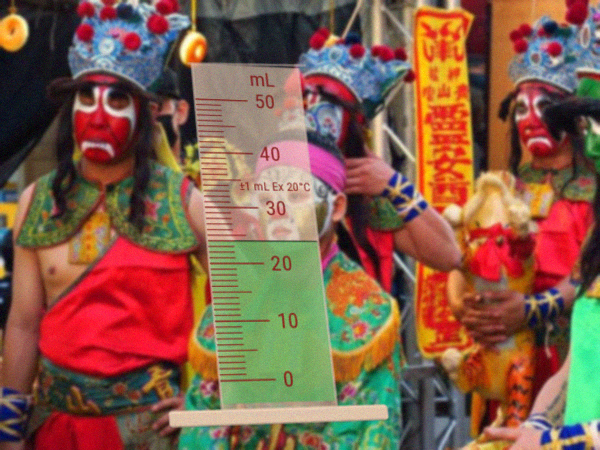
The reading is 24 mL
